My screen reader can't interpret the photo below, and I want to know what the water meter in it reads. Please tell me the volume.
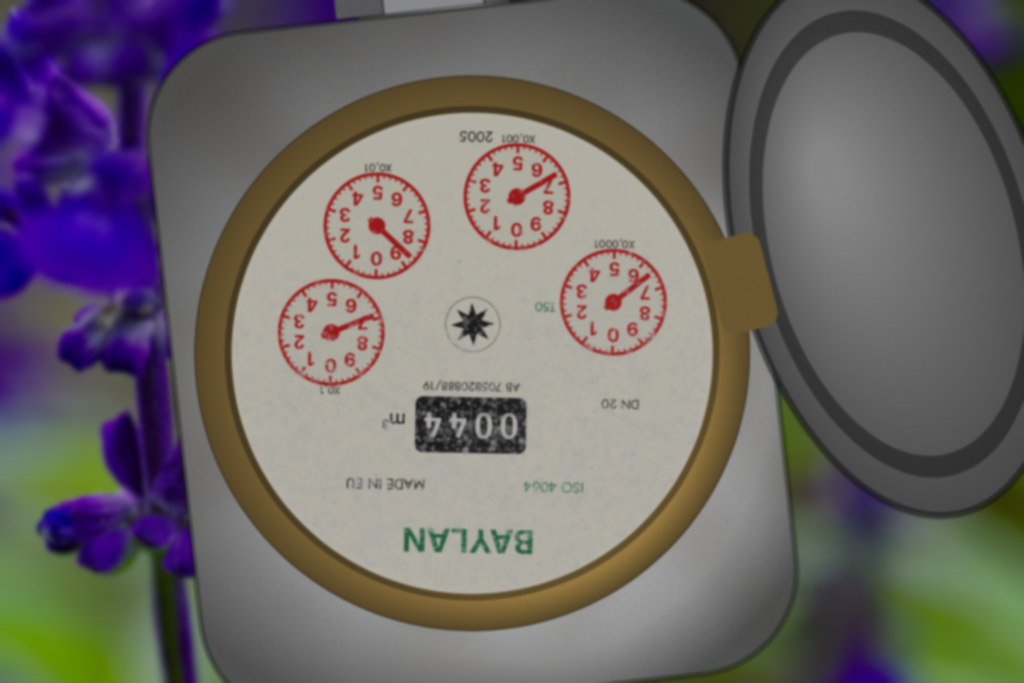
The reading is 44.6866 m³
